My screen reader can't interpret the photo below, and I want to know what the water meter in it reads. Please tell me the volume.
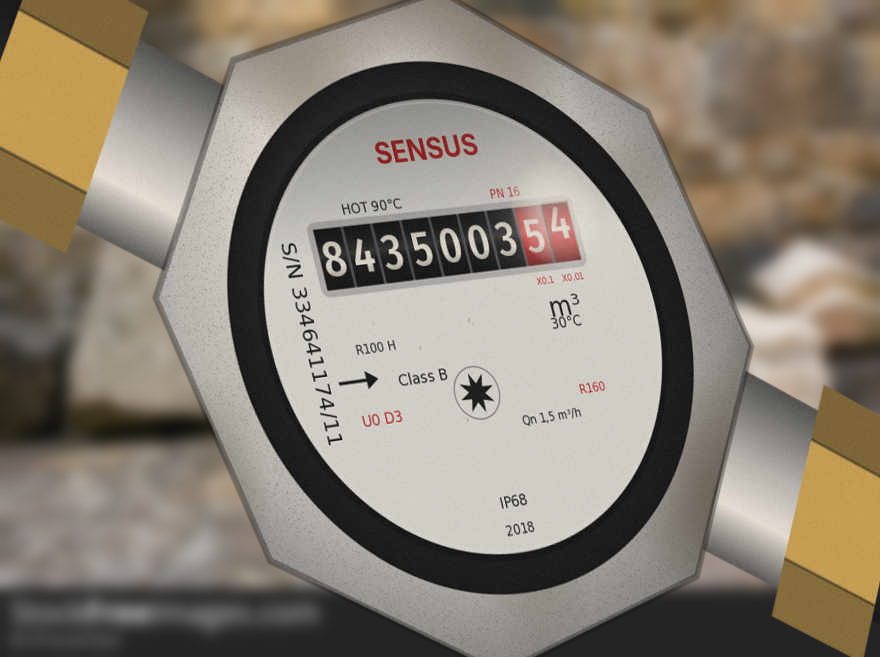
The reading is 8435003.54 m³
